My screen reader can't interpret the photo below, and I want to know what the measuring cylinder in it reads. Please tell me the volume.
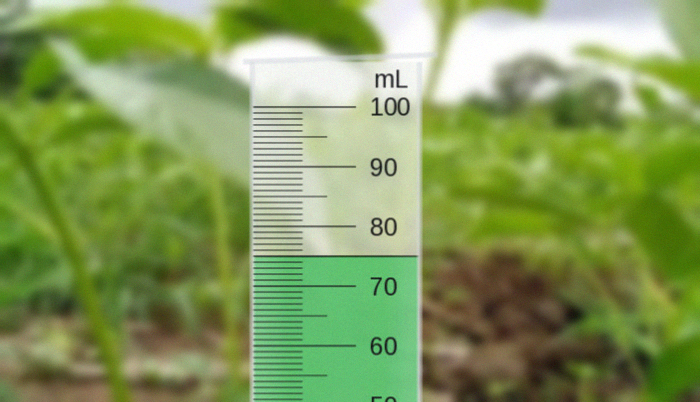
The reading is 75 mL
